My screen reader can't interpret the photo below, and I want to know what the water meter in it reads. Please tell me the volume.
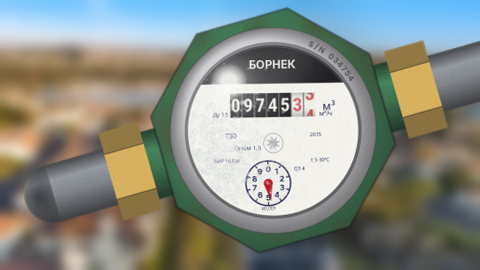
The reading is 9745.334 m³
